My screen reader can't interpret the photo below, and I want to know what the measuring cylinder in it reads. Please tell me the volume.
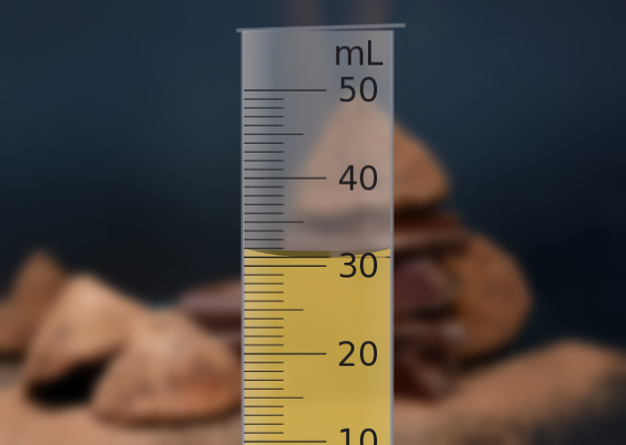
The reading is 31 mL
